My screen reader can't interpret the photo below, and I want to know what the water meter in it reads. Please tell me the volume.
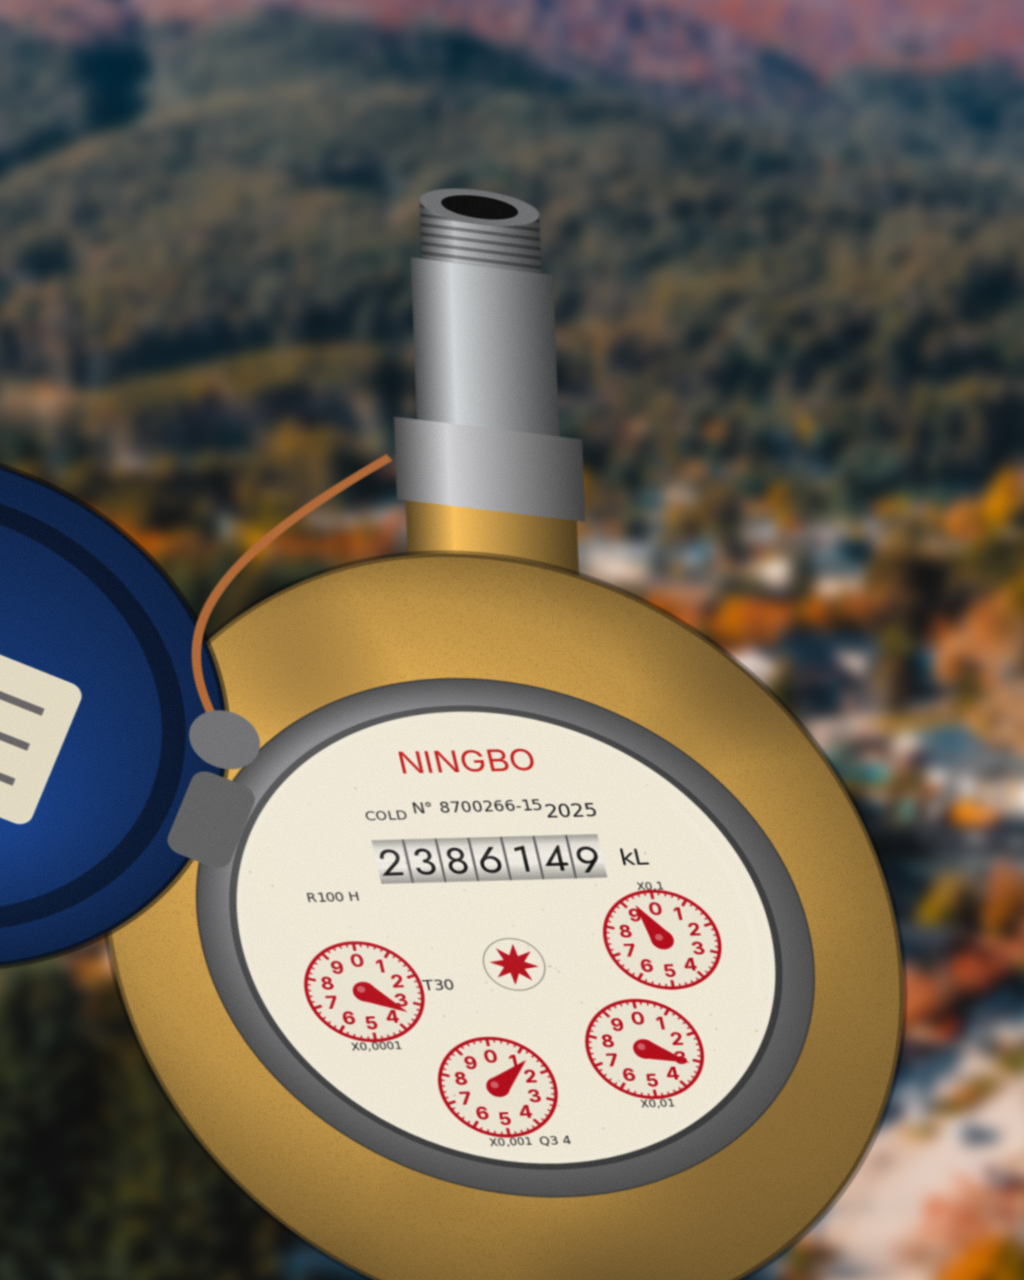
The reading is 2386148.9313 kL
